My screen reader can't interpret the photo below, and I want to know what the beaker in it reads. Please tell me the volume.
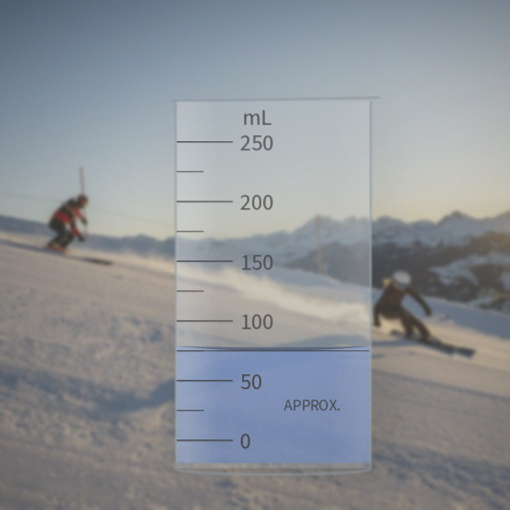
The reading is 75 mL
